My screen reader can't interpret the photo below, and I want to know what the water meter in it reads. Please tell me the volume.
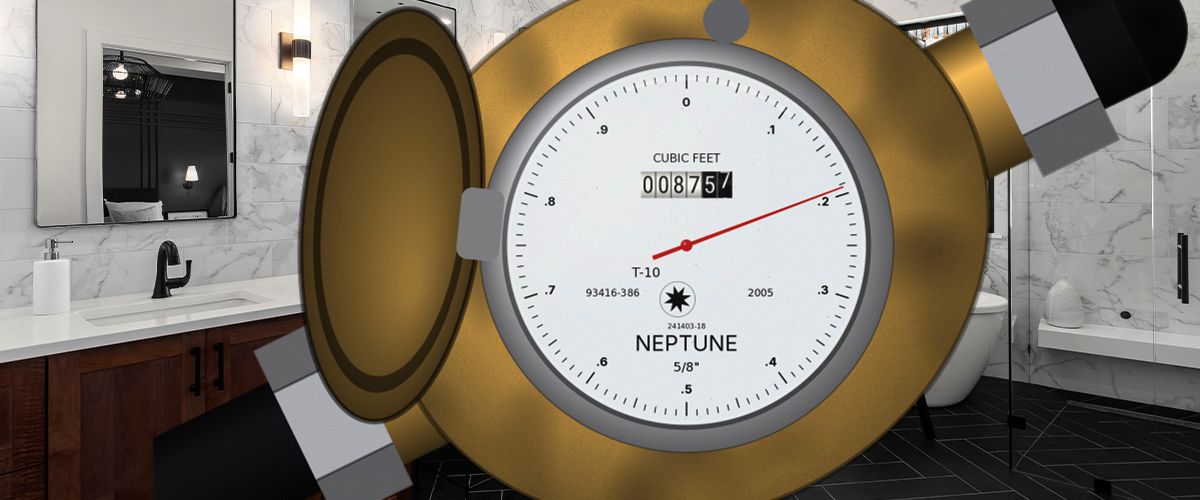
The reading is 8757.19 ft³
